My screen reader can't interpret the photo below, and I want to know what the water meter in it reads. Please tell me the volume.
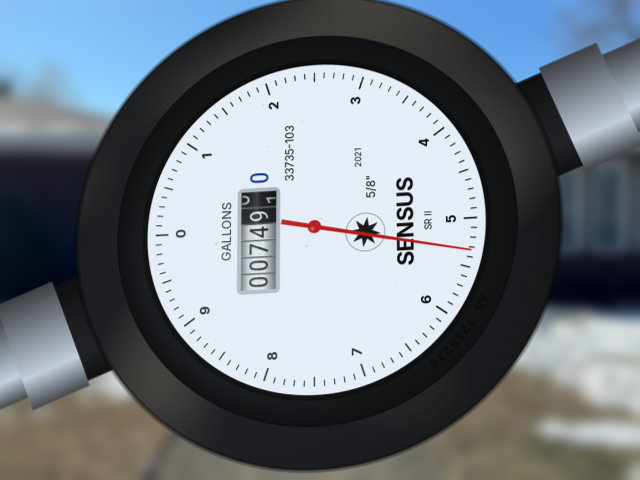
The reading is 74905.3 gal
